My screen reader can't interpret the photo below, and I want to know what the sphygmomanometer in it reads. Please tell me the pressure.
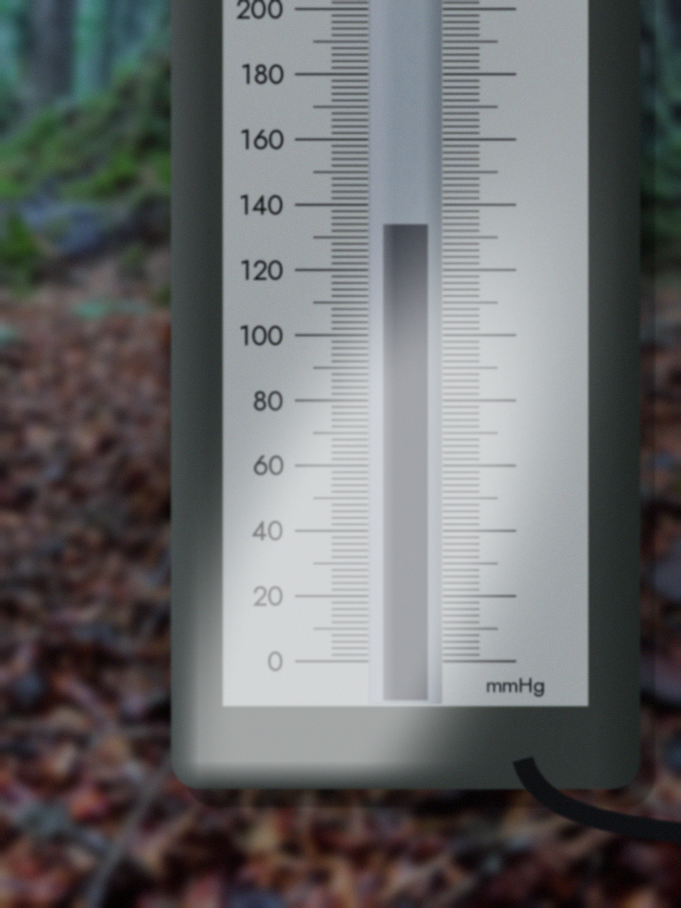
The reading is 134 mmHg
